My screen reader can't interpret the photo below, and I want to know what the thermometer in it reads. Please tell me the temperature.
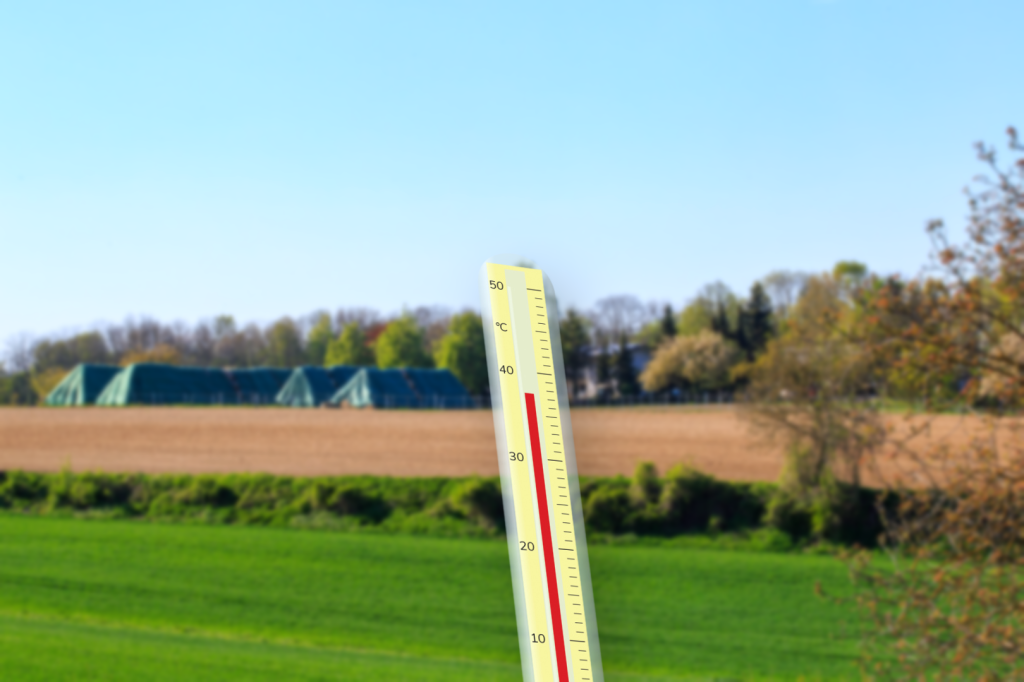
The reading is 37.5 °C
